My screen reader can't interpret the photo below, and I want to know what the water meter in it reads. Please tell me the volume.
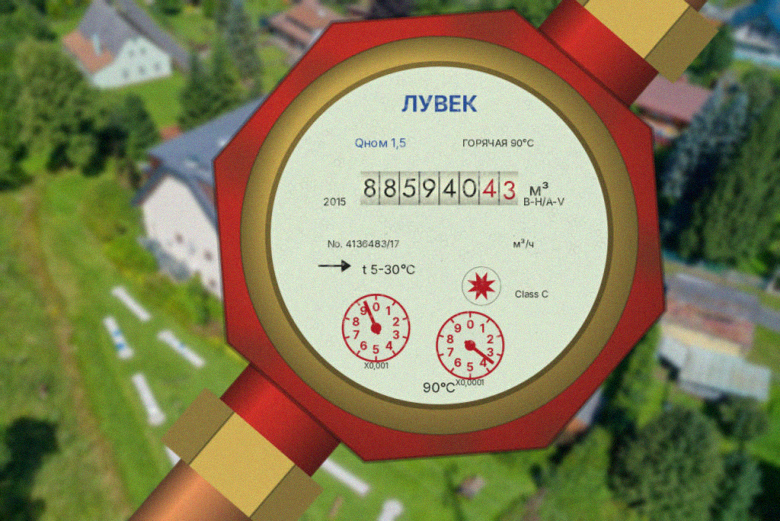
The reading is 885940.4293 m³
